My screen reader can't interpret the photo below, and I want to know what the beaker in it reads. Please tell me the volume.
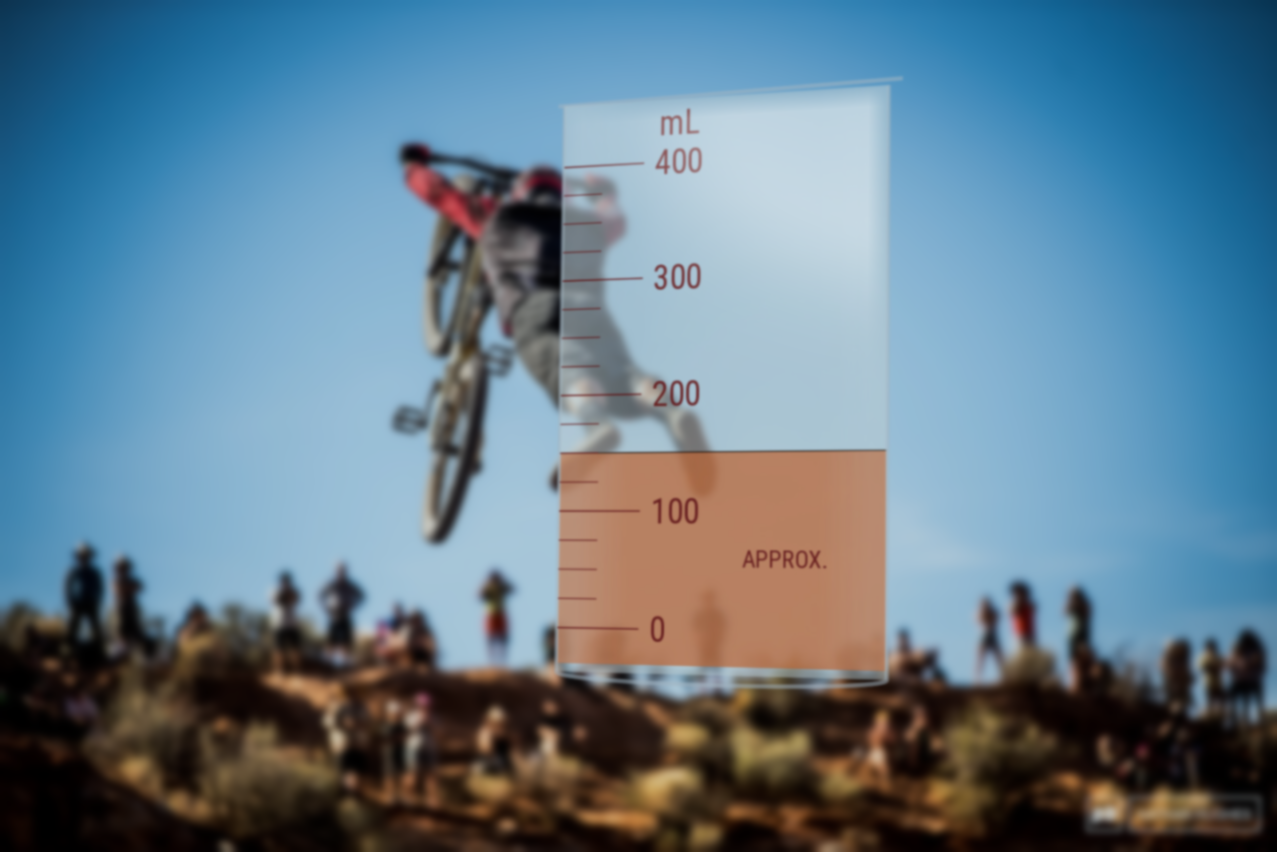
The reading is 150 mL
